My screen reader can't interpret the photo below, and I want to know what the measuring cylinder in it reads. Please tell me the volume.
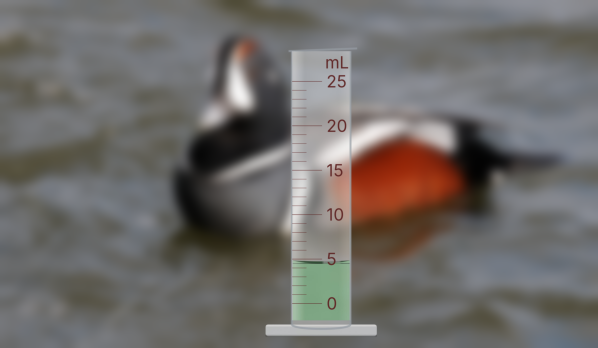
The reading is 4.5 mL
